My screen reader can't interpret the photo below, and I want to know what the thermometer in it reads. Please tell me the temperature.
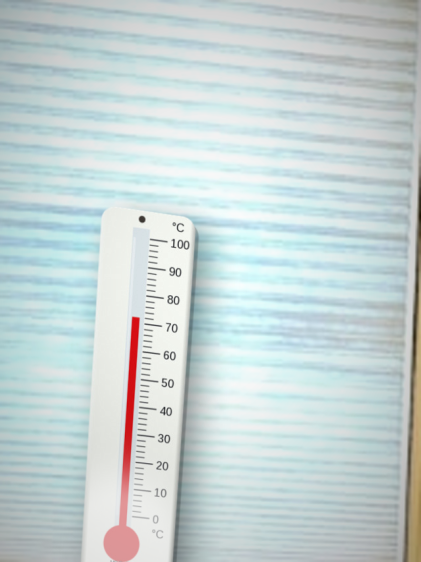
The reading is 72 °C
